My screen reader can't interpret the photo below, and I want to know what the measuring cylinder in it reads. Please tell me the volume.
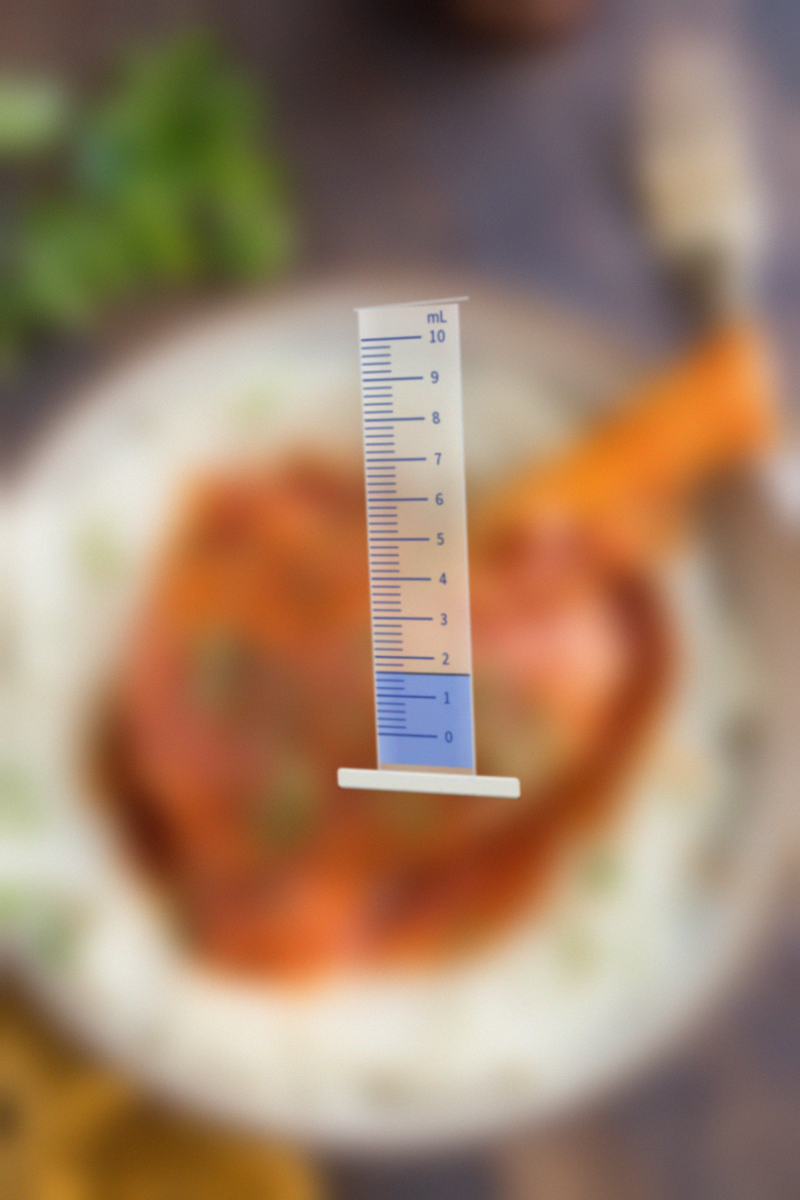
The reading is 1.6 mL
